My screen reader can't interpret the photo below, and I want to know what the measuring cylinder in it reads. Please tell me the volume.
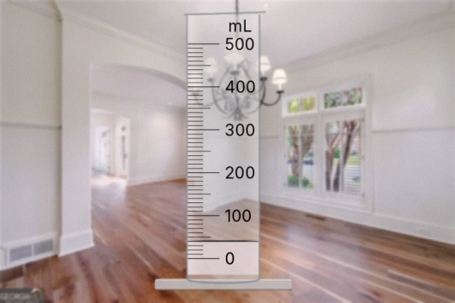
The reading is 40 mL
